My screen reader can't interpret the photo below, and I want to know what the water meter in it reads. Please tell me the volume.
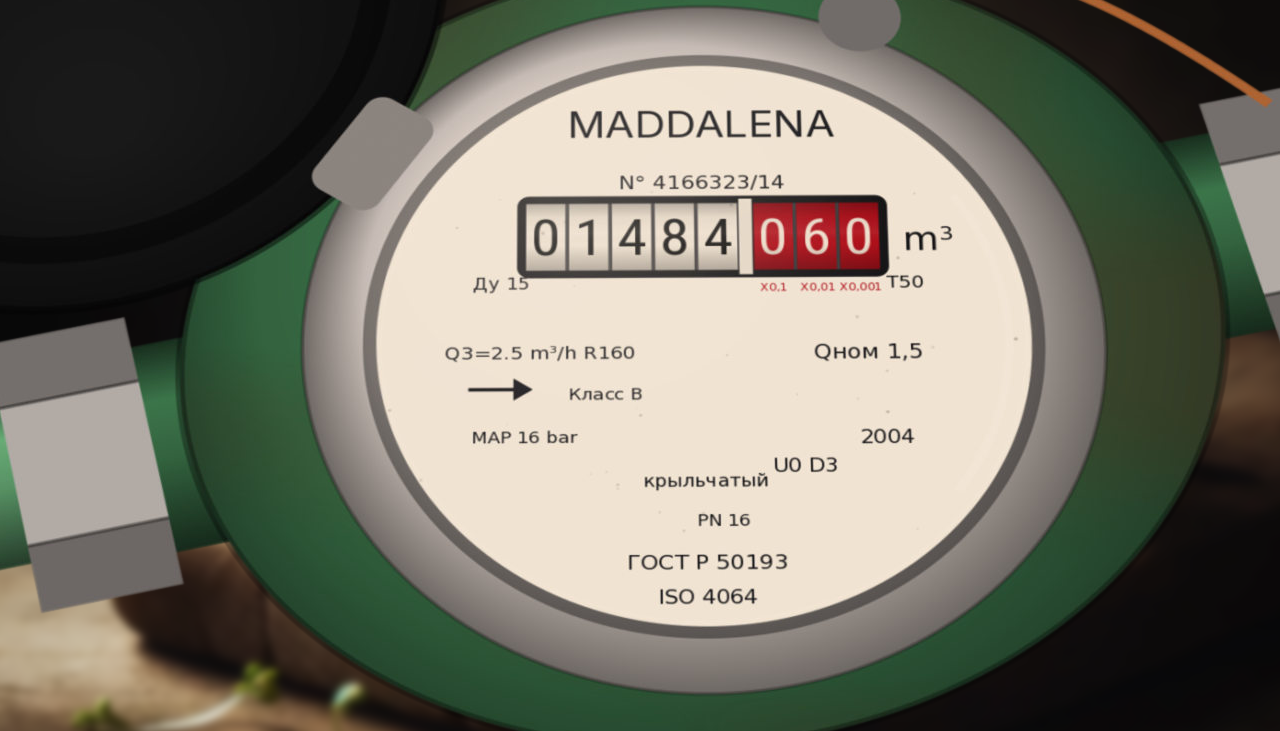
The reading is 1484.060 m³
